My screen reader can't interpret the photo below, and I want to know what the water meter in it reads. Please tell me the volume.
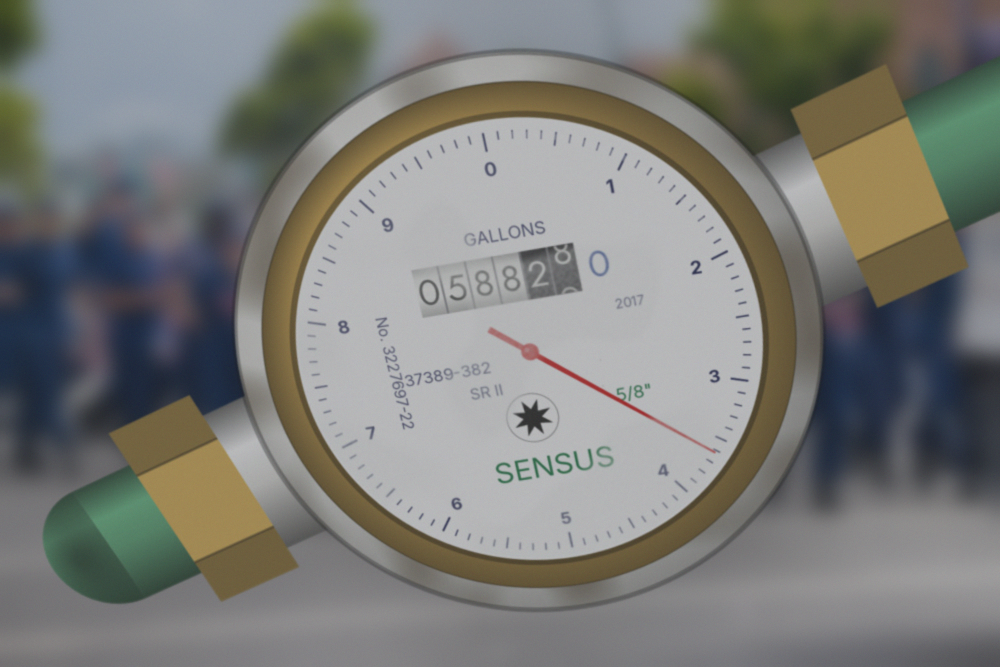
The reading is 588283.6 gal
